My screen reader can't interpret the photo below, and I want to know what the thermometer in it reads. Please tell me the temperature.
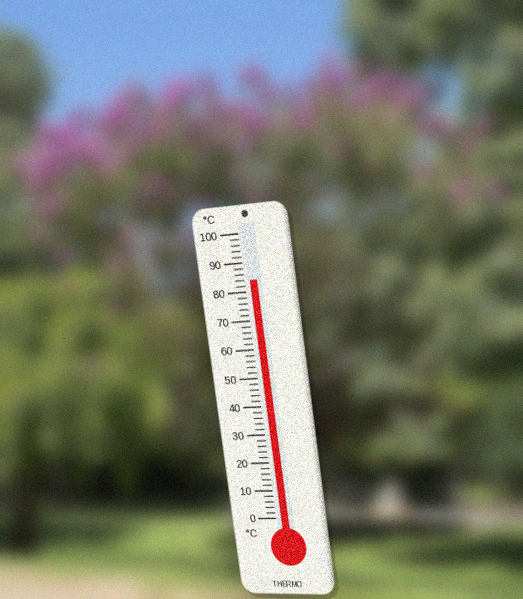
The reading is 84 °C
